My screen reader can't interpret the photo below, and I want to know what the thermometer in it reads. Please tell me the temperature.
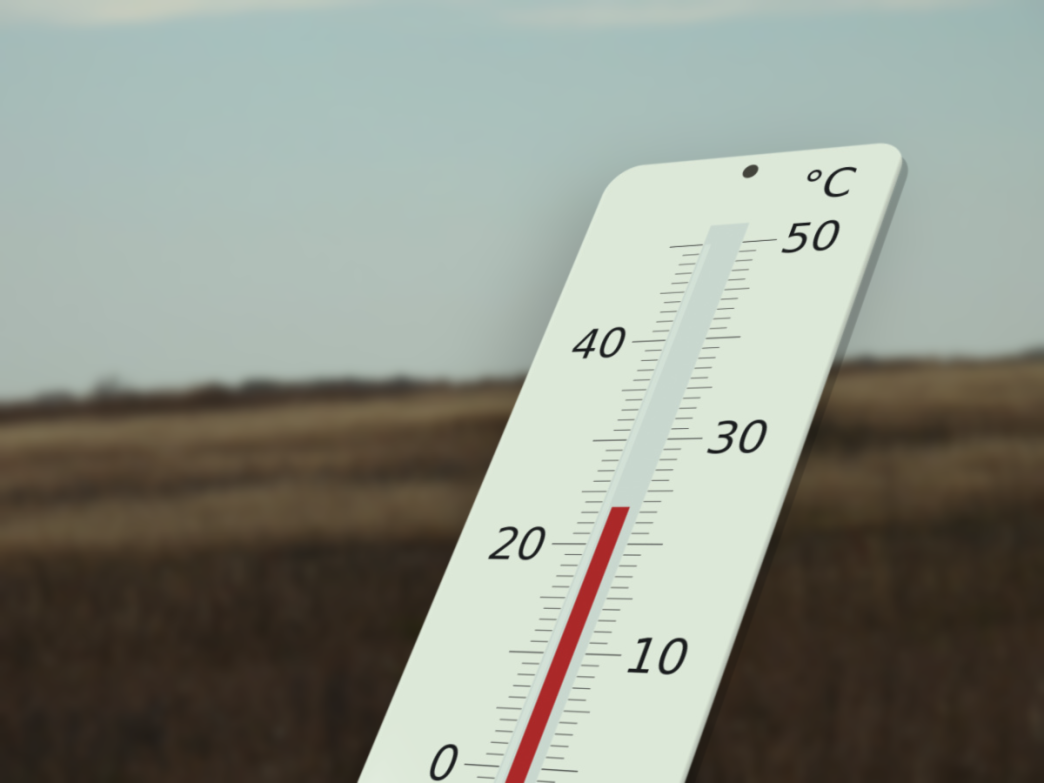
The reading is 23.5 °C
